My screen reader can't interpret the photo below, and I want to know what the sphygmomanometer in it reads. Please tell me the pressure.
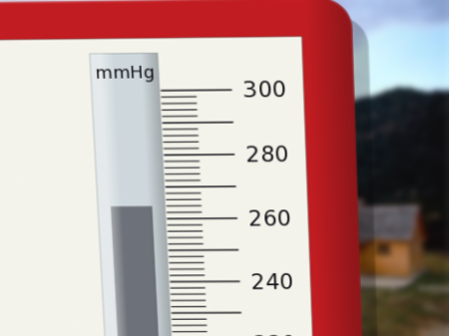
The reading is 264 mmHg
